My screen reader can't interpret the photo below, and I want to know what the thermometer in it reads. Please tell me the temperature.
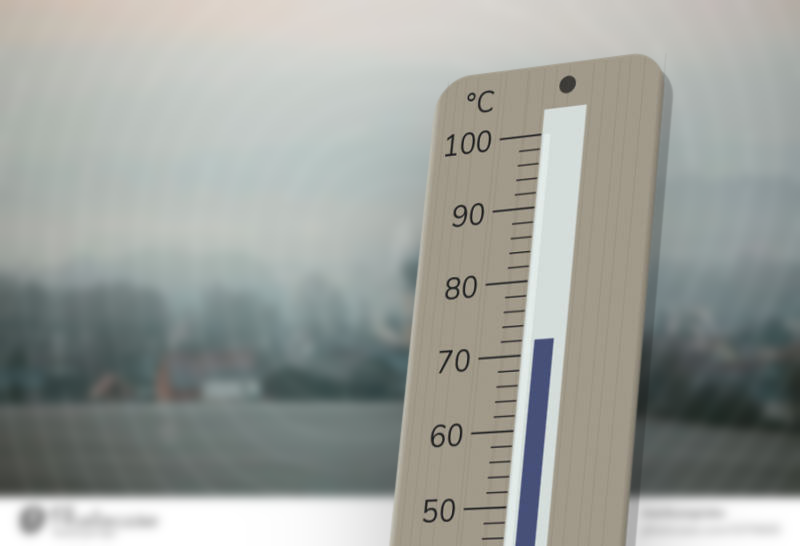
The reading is 72 °C
